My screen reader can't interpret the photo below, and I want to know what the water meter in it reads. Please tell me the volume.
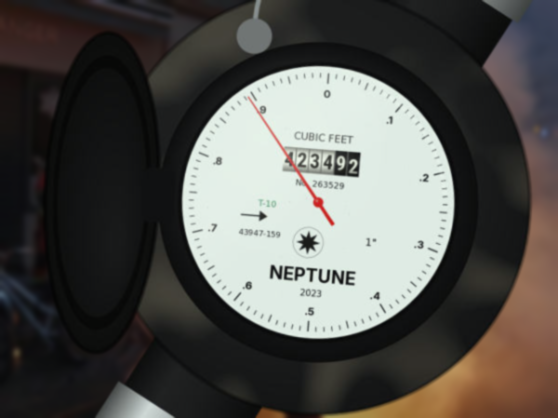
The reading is 423491.89 ft³
